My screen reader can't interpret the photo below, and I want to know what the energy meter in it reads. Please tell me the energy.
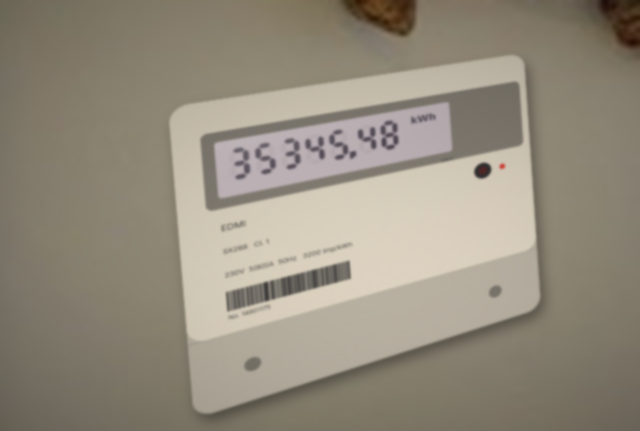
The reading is 35345.48 kWh
